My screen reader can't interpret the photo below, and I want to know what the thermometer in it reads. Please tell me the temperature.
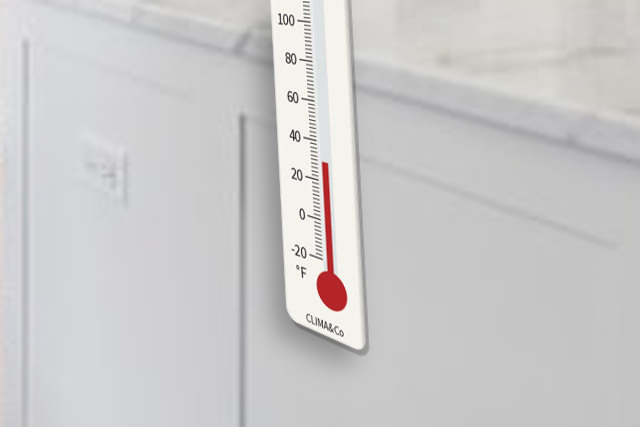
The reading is 30 °F
